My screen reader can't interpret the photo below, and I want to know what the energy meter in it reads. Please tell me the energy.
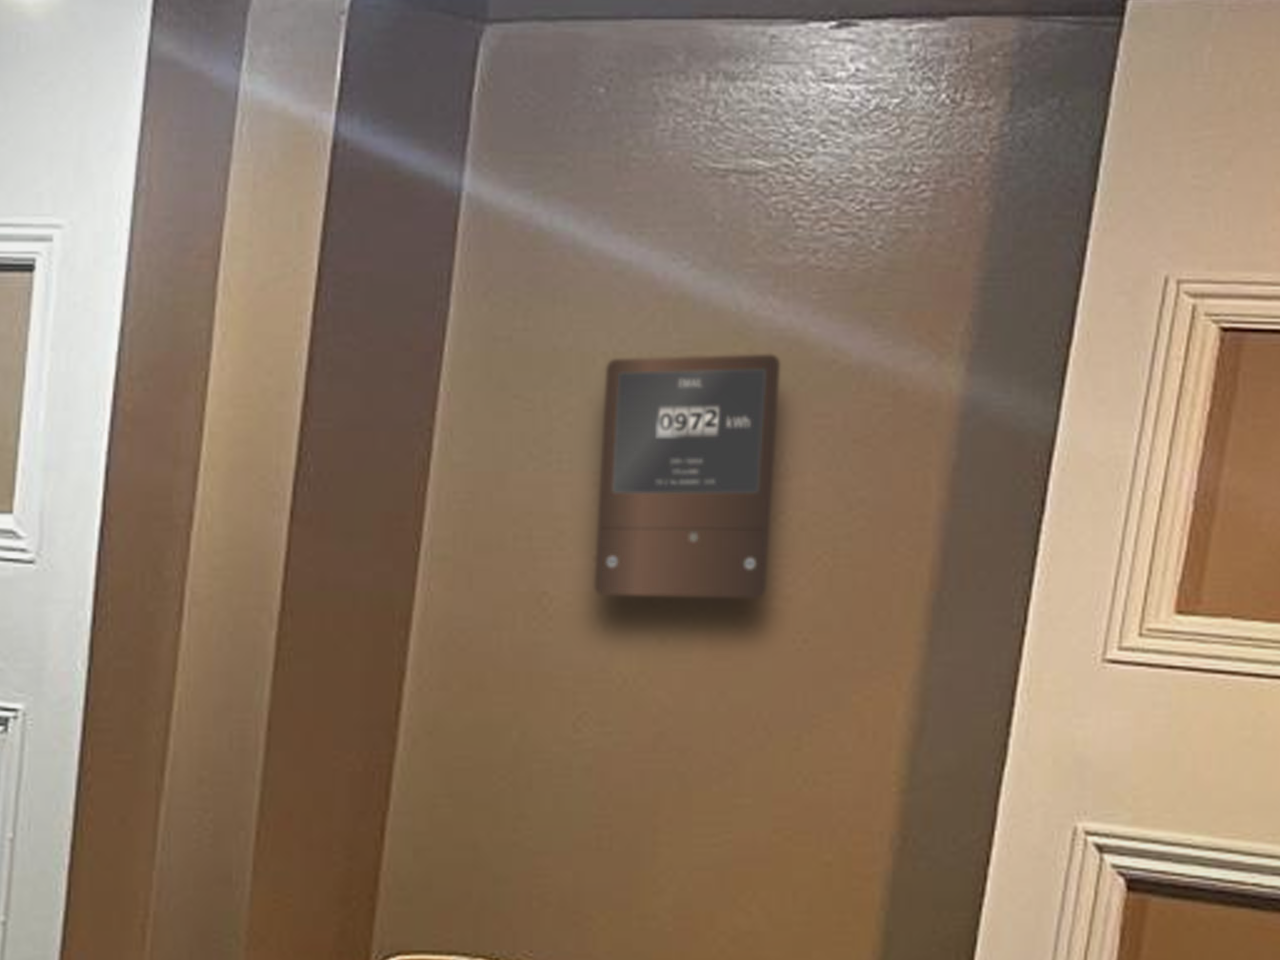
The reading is 972 kWh
